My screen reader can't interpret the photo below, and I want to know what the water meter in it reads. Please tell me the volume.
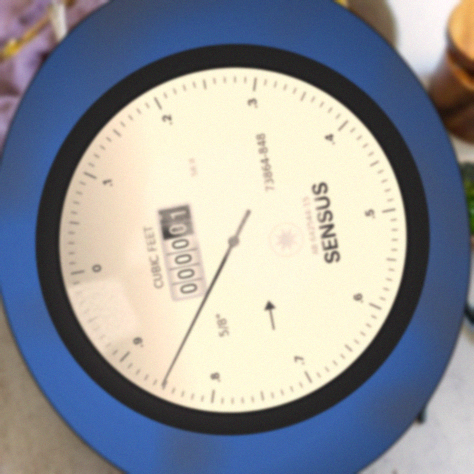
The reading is 0.85 ft³
